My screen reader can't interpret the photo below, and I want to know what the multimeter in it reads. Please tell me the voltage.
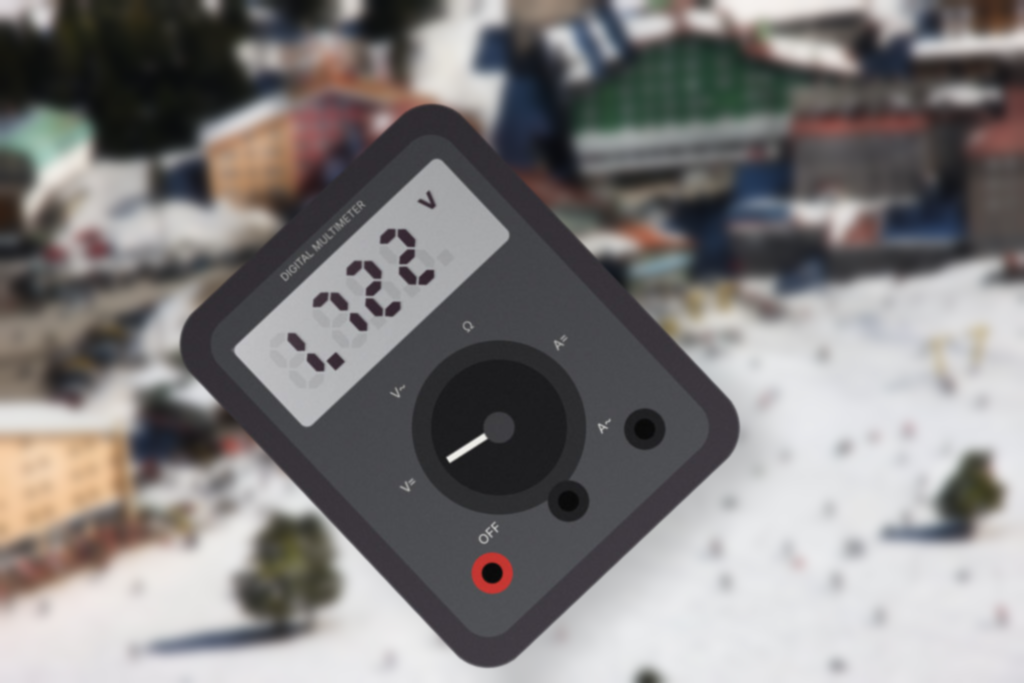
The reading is 1.722 V
